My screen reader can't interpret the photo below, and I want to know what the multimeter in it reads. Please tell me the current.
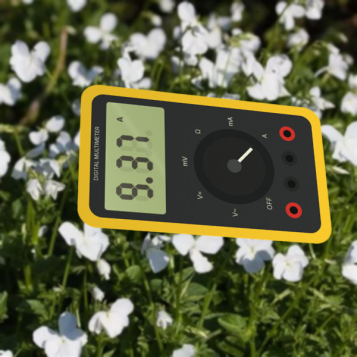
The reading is 9.37 A
